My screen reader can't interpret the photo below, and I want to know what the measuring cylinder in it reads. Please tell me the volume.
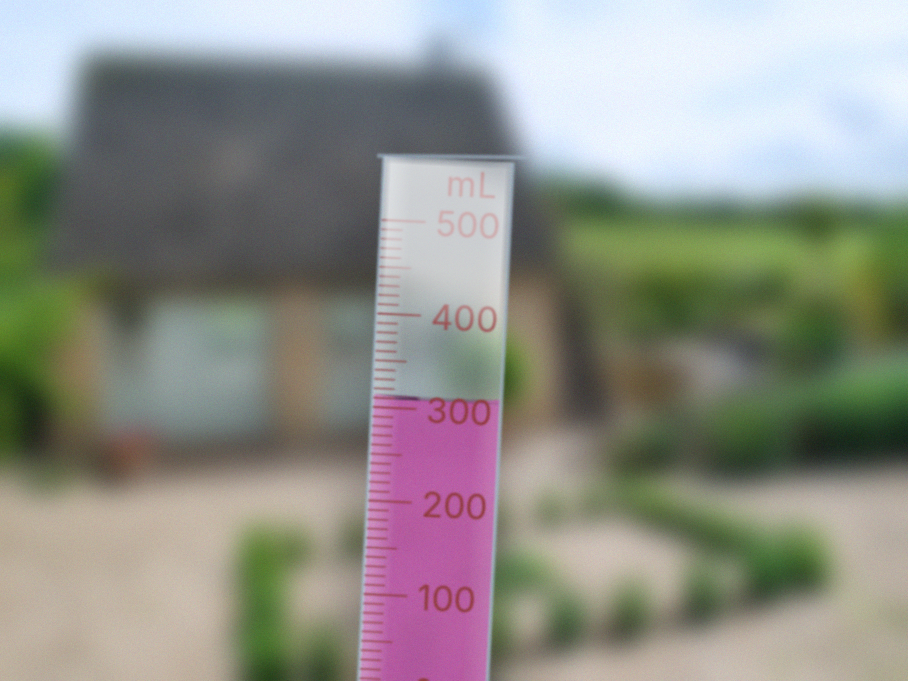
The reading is 310 mL
